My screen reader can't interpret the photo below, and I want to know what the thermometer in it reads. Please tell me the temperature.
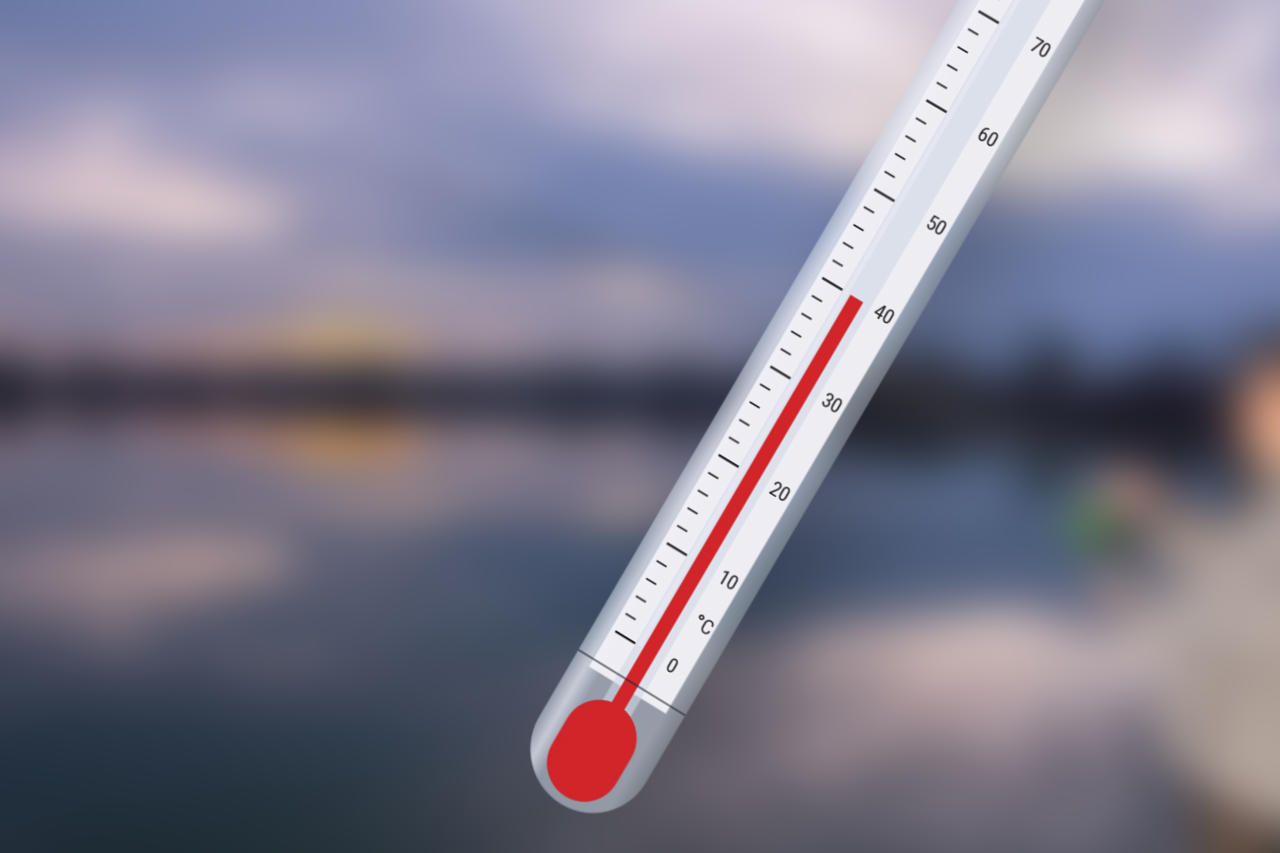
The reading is 40 °C
